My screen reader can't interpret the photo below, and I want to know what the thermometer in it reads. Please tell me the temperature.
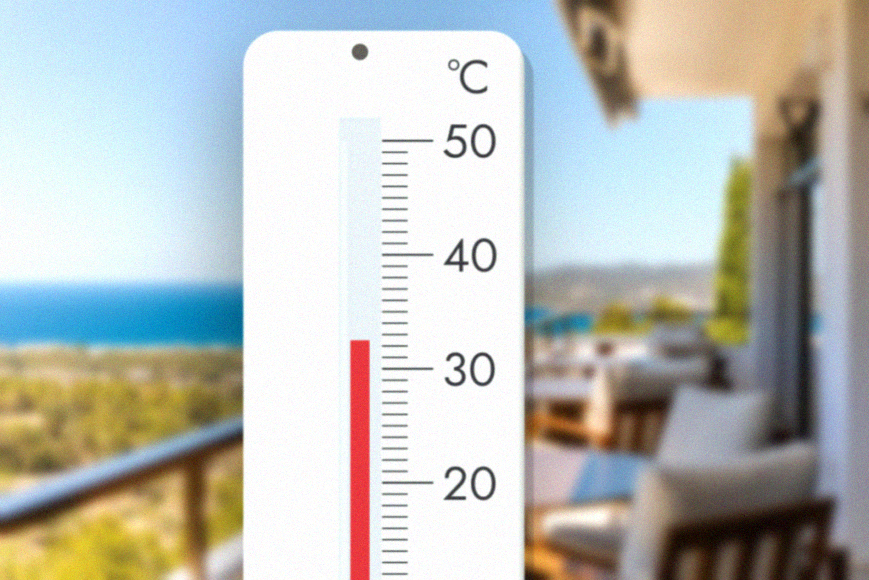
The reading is 32.5 °C
